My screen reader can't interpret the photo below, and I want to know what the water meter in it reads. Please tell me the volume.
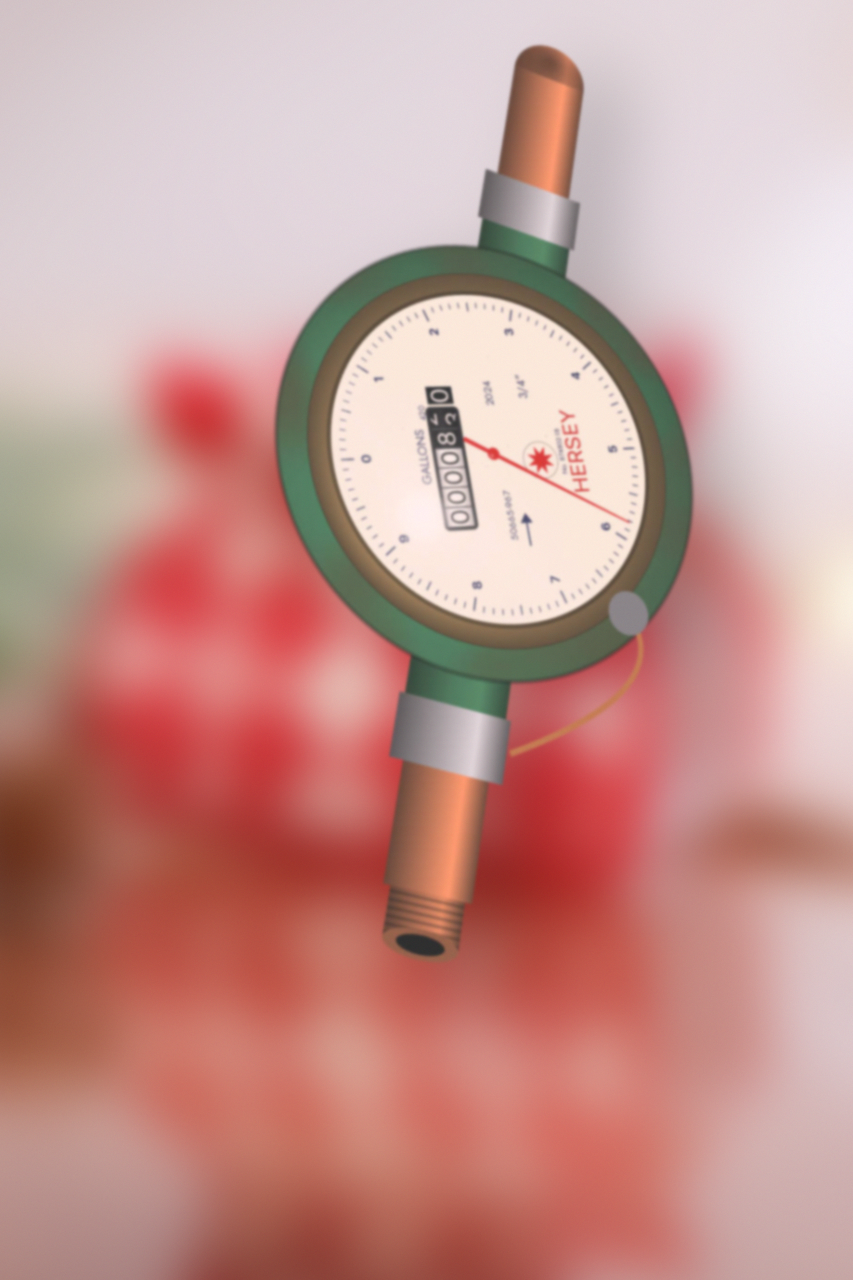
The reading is 825.8 gal
